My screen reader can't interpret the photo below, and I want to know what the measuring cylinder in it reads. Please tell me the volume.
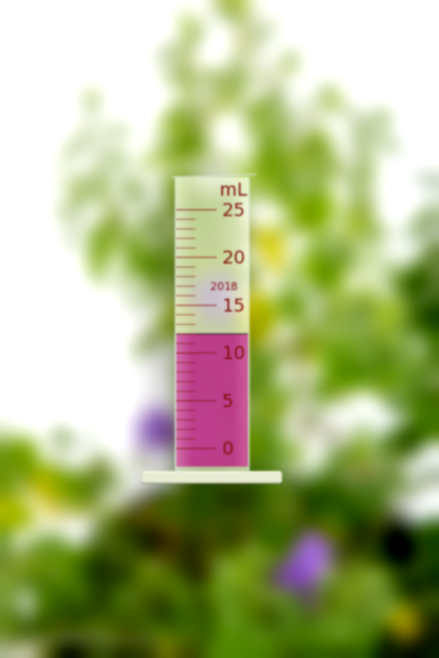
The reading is 12 mL
